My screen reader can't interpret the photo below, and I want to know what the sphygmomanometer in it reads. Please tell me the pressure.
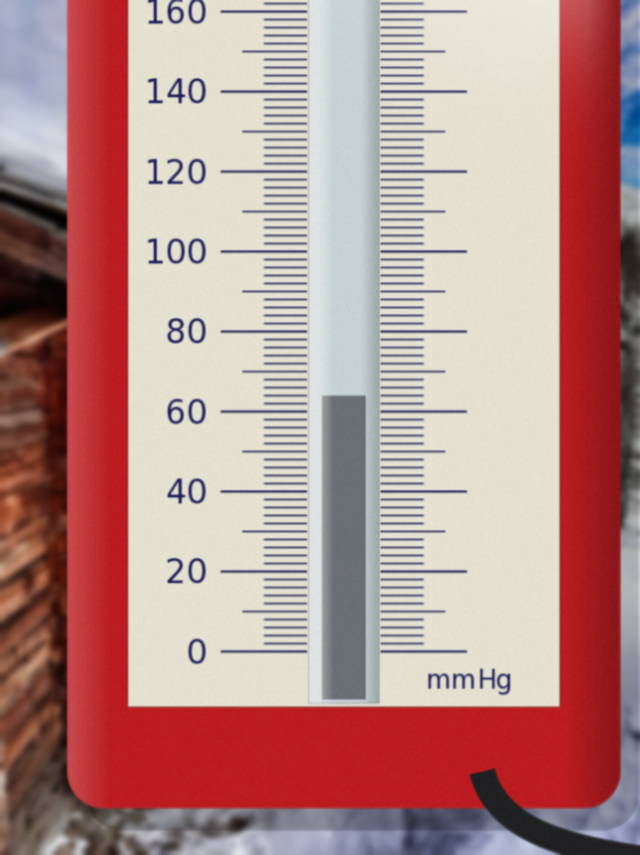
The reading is 64 mmHg
